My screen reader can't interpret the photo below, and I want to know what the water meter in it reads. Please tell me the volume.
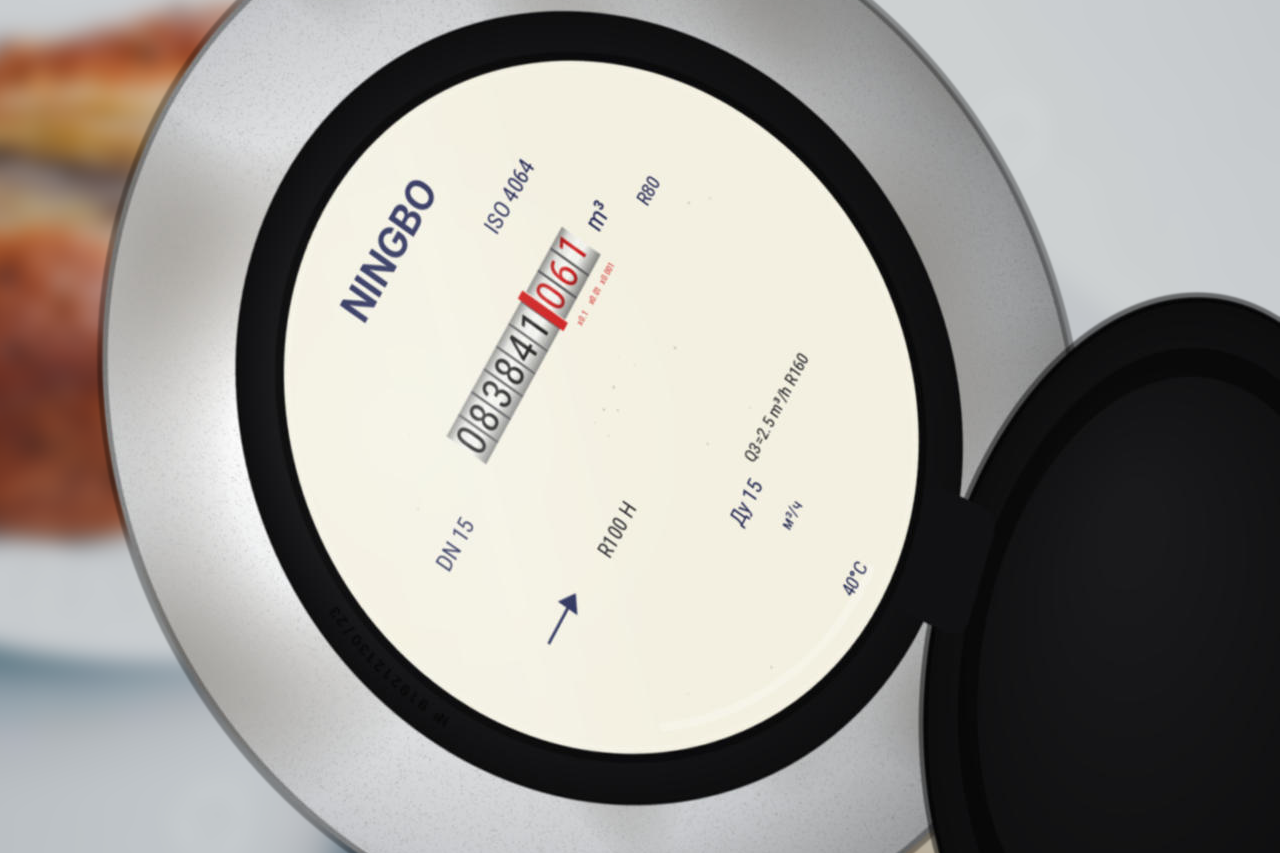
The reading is 83841.061 m³
